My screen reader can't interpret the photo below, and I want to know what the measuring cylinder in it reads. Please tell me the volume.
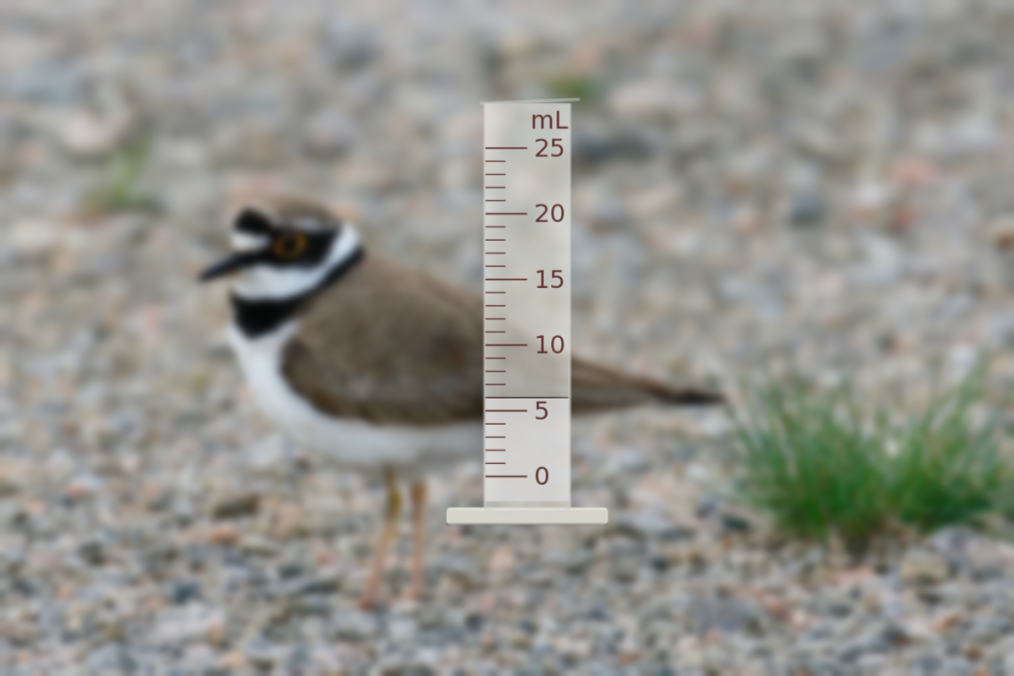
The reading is 6 mL
